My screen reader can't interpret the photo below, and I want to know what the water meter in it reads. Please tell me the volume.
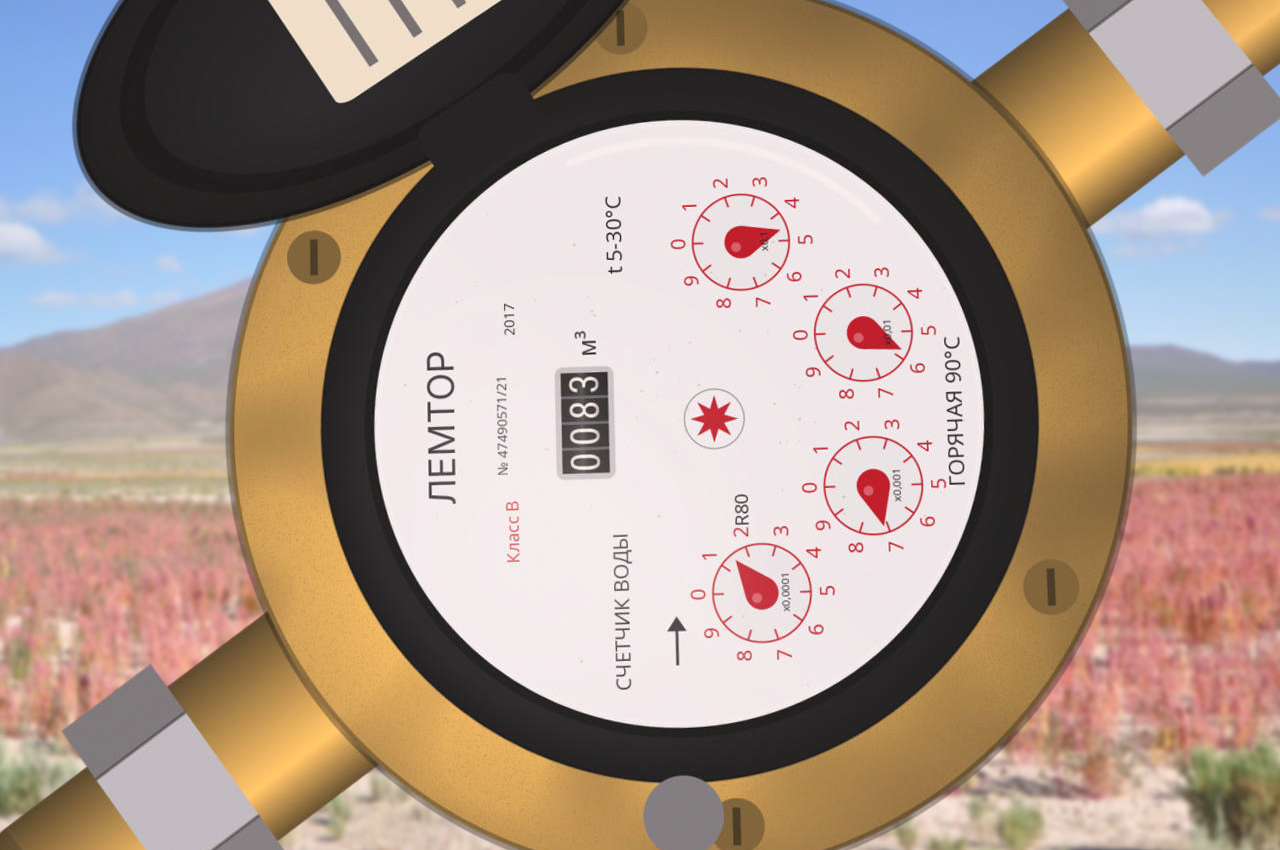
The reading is 83.4571 m³
